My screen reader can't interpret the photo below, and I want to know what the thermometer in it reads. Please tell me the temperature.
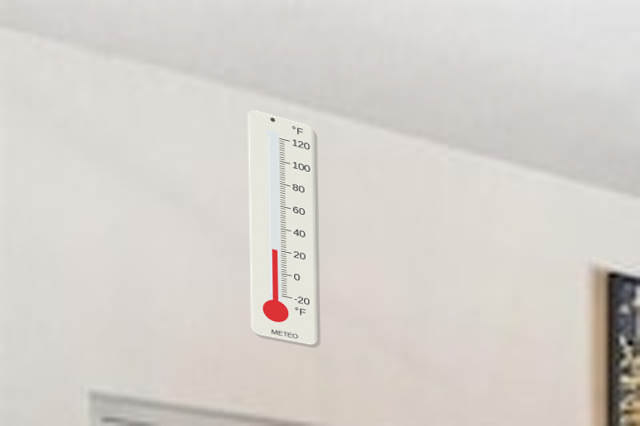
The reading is 20 °F
